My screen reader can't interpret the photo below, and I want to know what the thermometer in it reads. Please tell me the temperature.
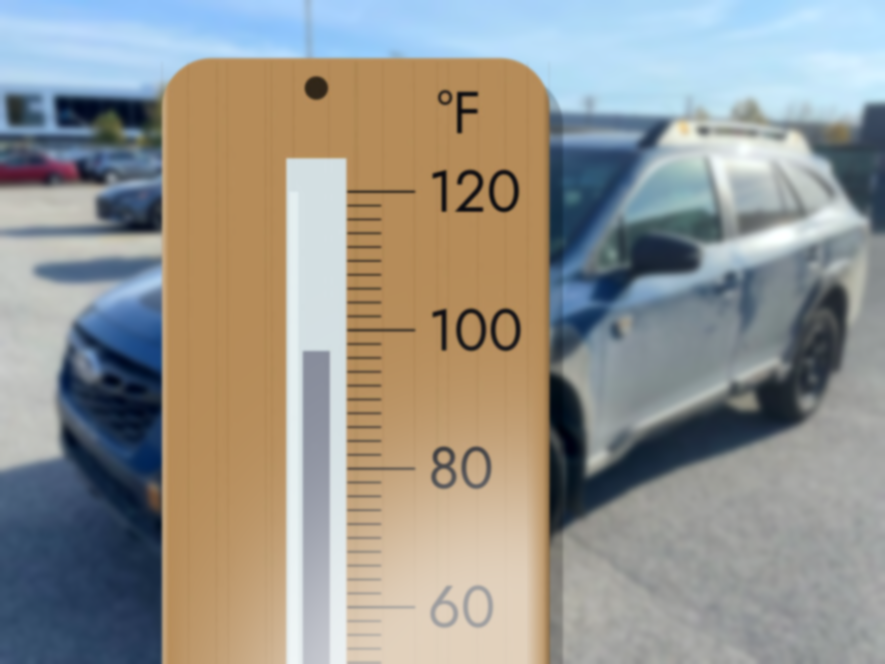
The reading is 97 °F
